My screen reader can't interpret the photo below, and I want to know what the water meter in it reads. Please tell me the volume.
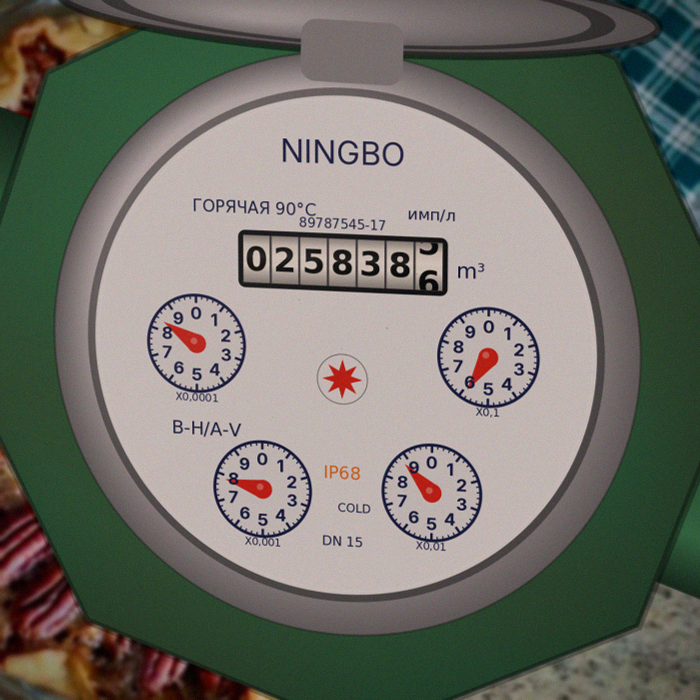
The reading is 258385.5878 m³
